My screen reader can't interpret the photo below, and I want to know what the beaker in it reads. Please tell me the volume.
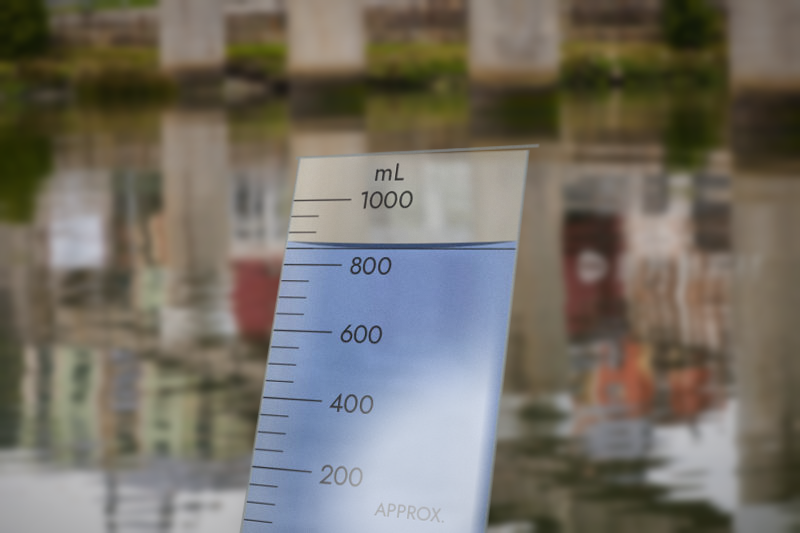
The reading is 850 mL
